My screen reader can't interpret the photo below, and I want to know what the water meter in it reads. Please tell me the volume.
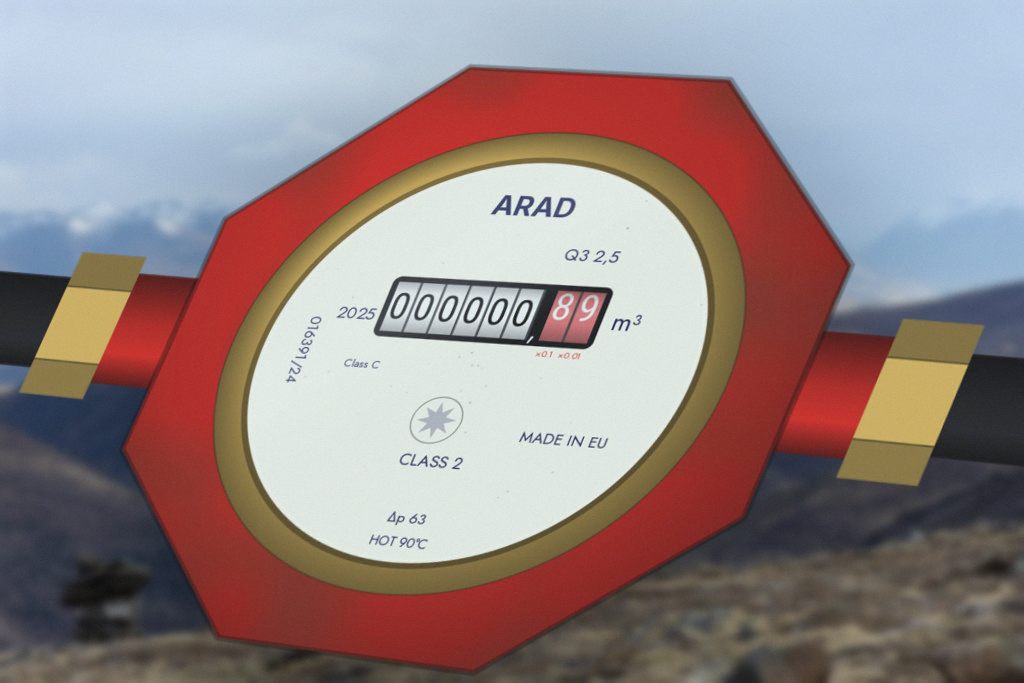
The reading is 0.89 m³
